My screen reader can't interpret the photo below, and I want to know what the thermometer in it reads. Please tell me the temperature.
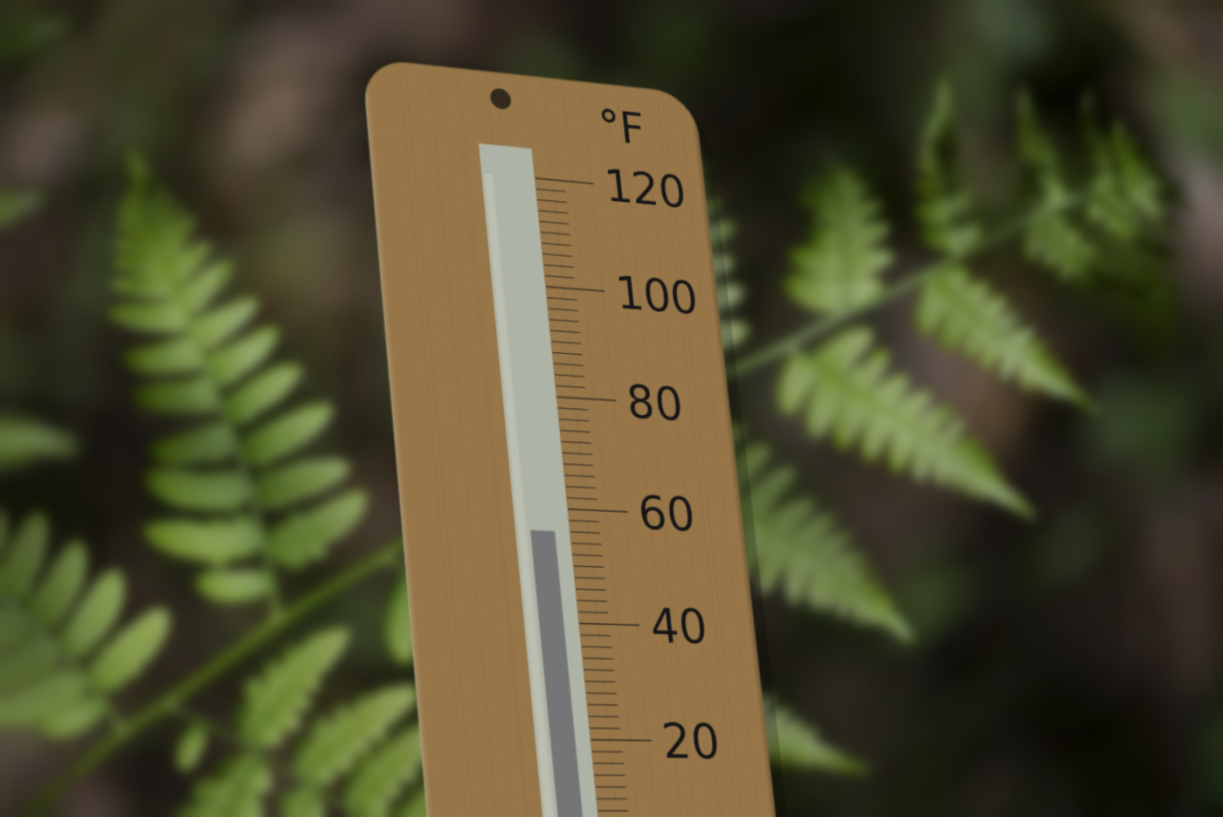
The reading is 56 °F
